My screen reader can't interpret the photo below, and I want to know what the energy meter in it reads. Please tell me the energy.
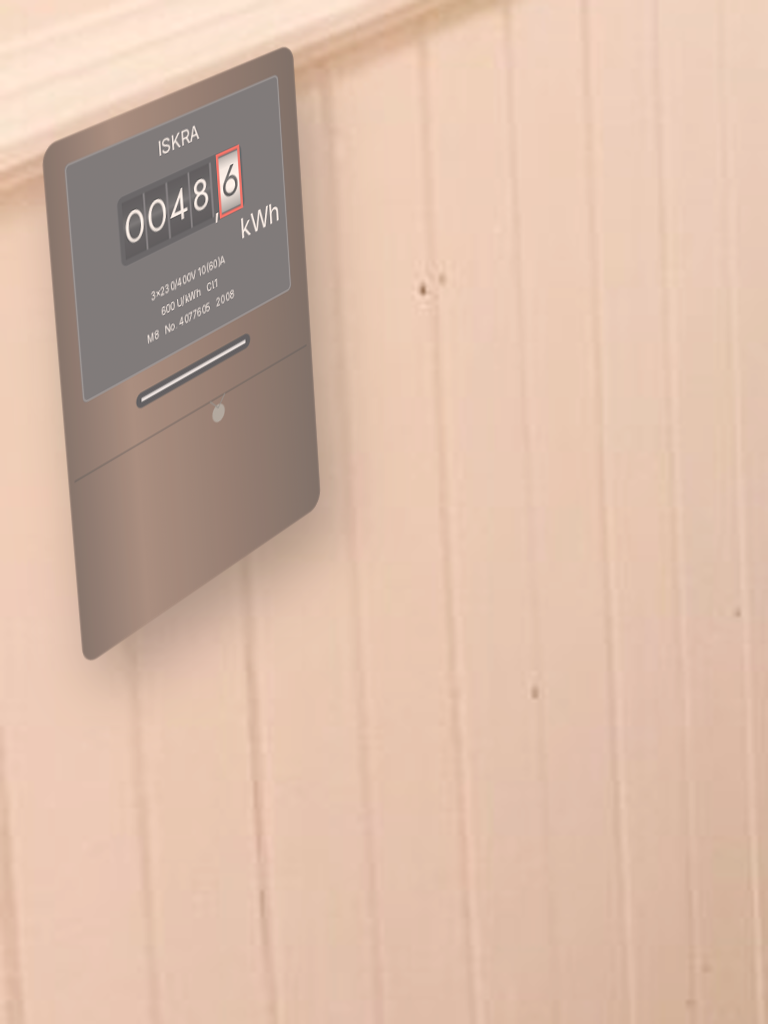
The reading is 48.6 kWh
